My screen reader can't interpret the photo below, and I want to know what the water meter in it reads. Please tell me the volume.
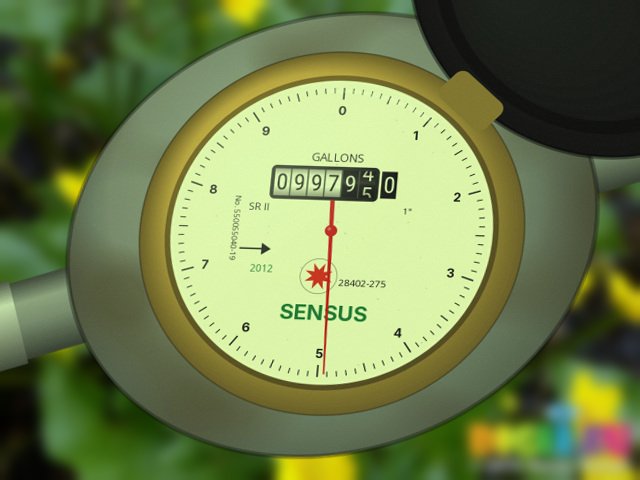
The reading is 997944.9 gal
